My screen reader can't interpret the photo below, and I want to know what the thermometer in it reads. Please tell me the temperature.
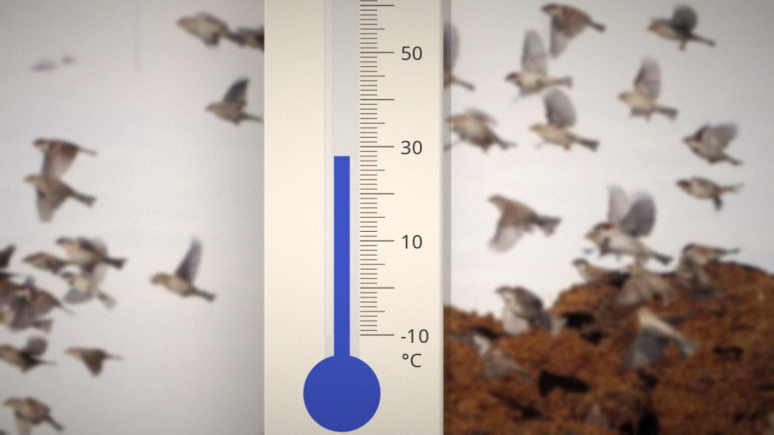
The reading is 28 °C
